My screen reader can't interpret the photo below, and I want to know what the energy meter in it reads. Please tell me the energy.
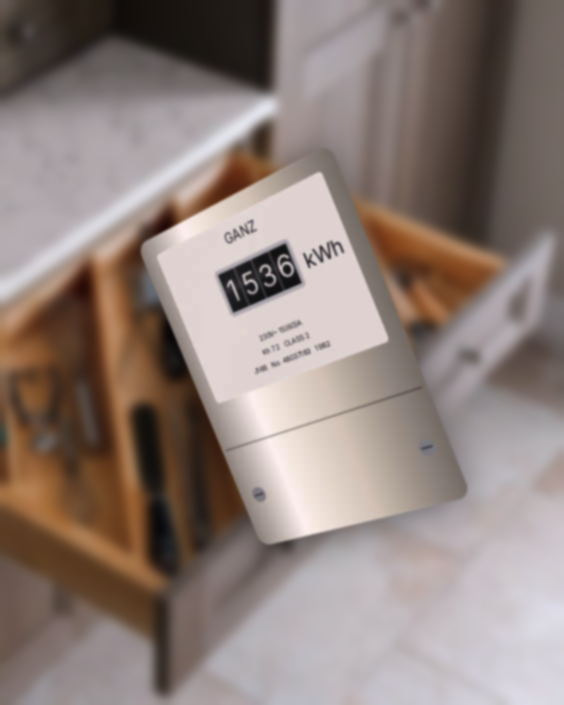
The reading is 1536 kWh
